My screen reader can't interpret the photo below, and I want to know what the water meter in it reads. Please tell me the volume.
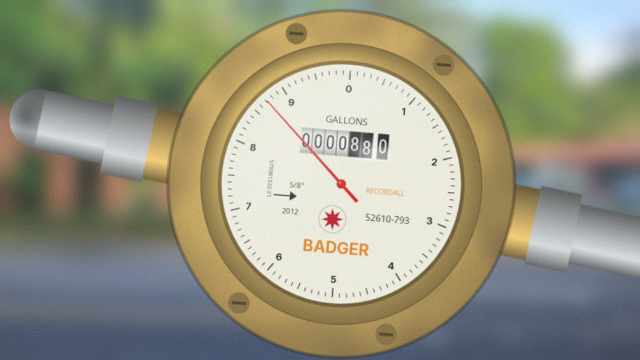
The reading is 878.7 gal
